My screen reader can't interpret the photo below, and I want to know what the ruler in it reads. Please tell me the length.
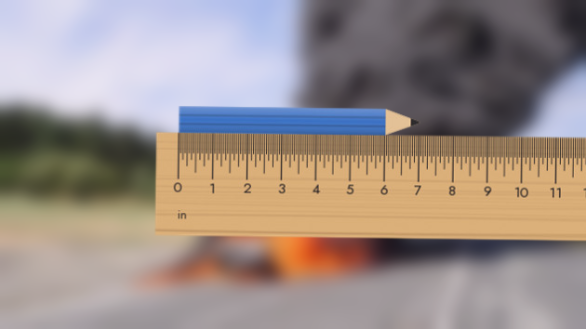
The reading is 7 in
